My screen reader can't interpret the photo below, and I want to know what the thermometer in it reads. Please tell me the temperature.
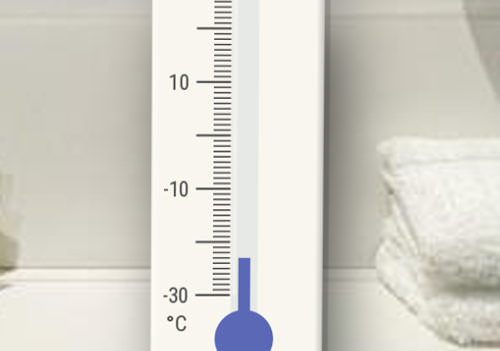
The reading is -23 °C
